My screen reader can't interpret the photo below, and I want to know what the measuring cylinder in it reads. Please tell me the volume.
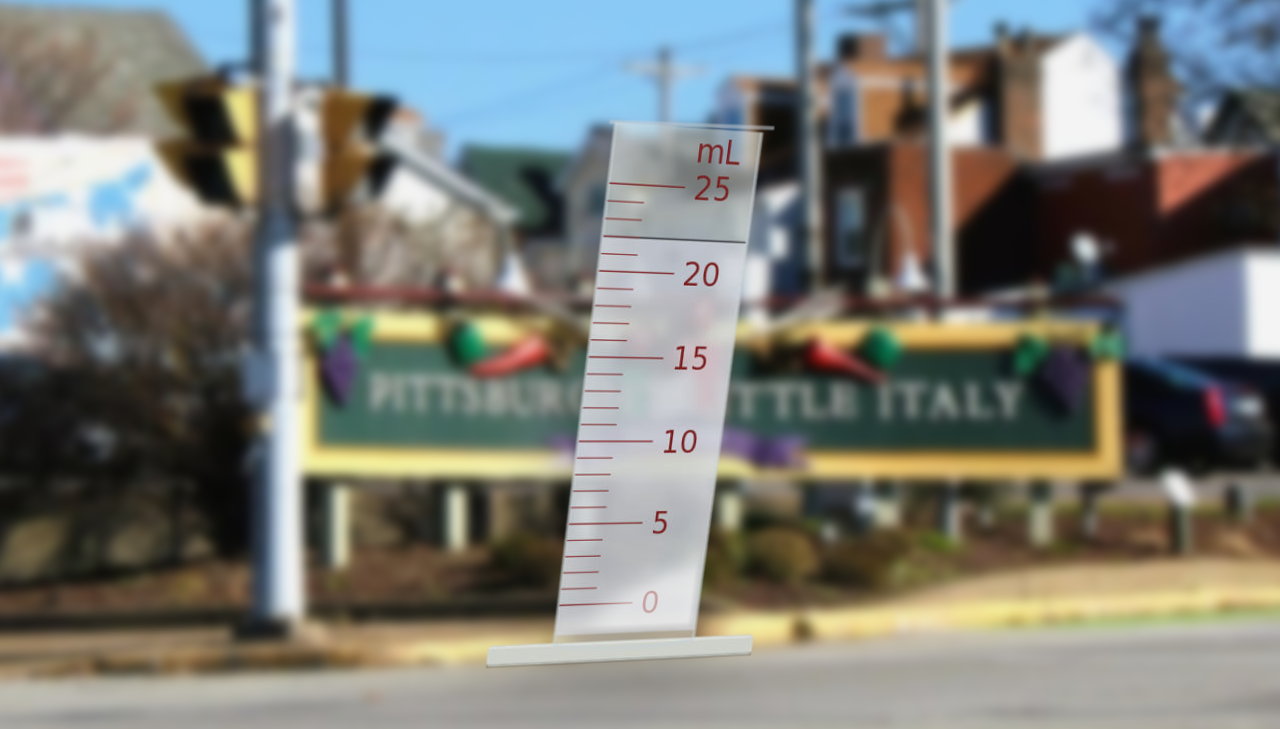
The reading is 22 mL
